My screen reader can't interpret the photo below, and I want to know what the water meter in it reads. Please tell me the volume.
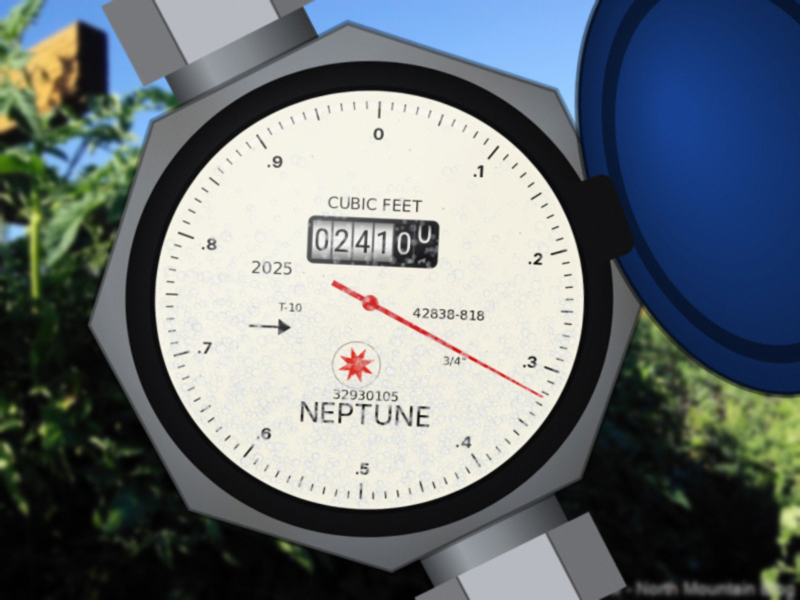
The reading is 24100.32 ft³
